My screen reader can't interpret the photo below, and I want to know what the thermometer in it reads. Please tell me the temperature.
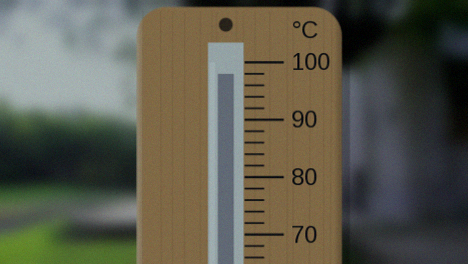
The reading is 98 °C
